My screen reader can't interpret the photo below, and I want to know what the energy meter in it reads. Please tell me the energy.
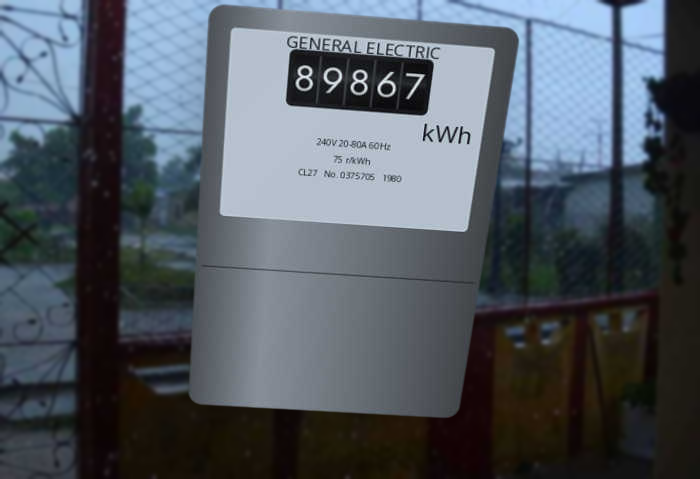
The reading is 89867 kWh
